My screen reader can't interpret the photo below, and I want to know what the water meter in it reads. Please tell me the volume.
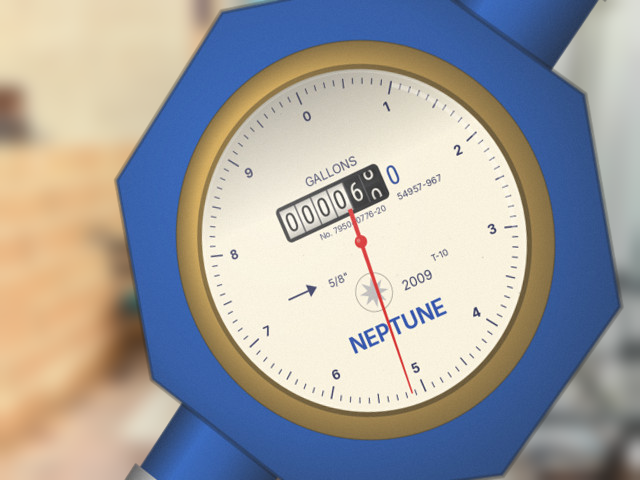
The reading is 685.1 gal
